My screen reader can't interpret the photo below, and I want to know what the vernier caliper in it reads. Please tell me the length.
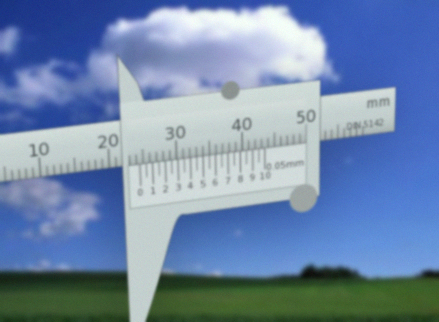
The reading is 24.5 mm
